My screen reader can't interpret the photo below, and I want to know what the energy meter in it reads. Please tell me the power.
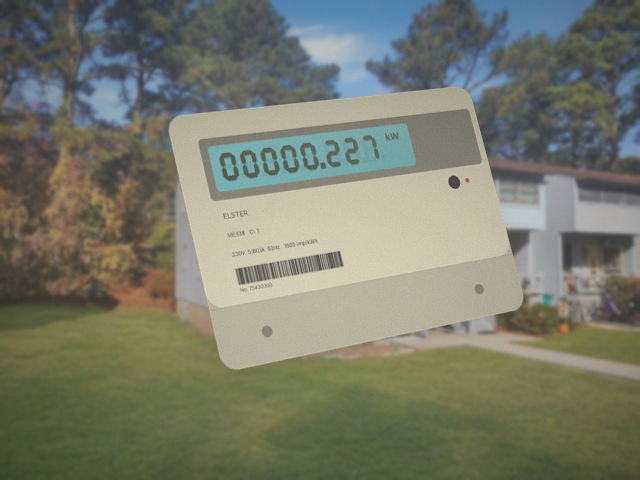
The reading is 0.227 kW
